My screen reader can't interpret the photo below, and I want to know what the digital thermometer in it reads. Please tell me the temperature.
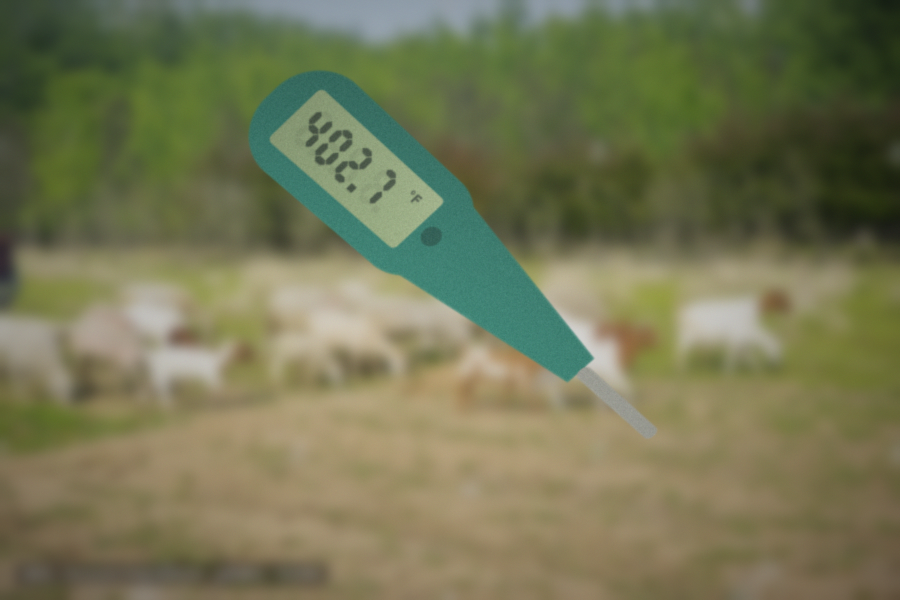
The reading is 402.7 °F
